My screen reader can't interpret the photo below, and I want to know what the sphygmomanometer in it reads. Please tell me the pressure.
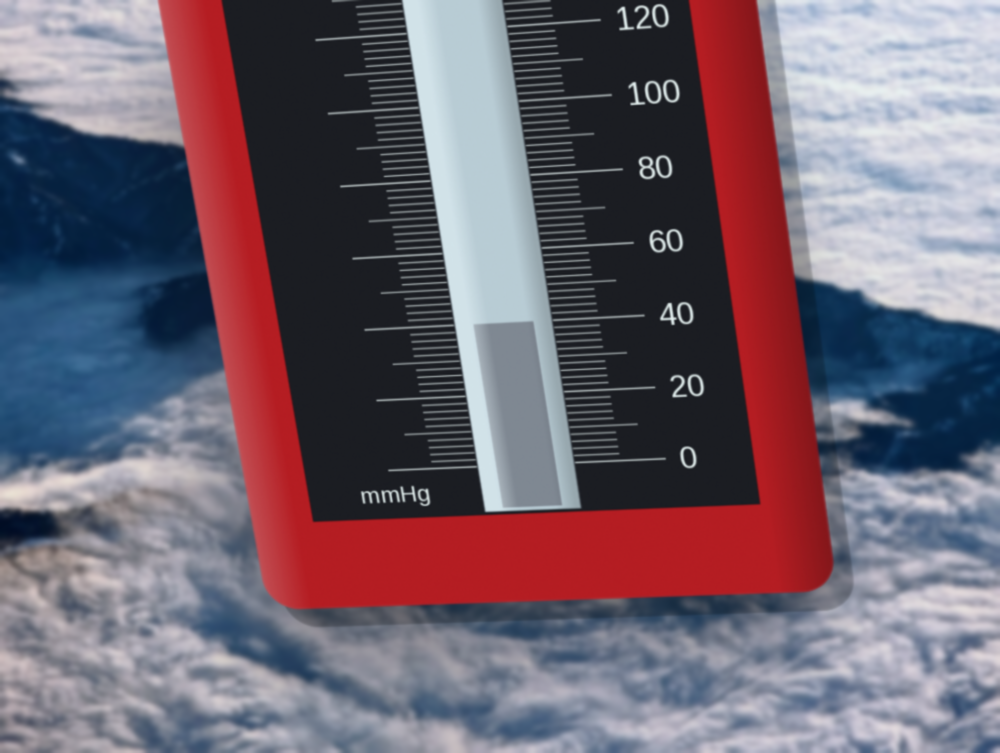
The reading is 40 mmHg
